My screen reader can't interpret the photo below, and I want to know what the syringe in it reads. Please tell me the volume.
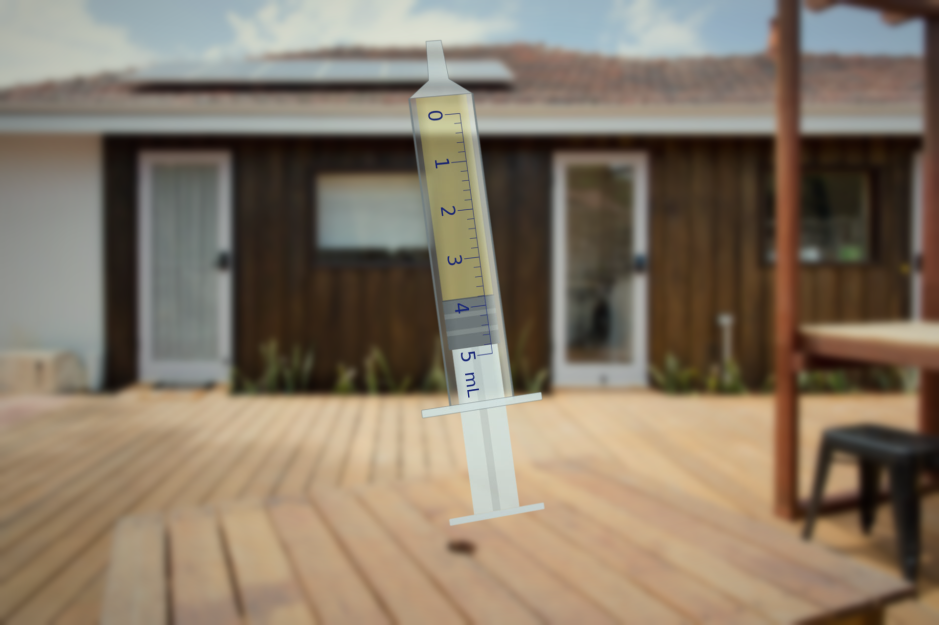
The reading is 3.8 mL
